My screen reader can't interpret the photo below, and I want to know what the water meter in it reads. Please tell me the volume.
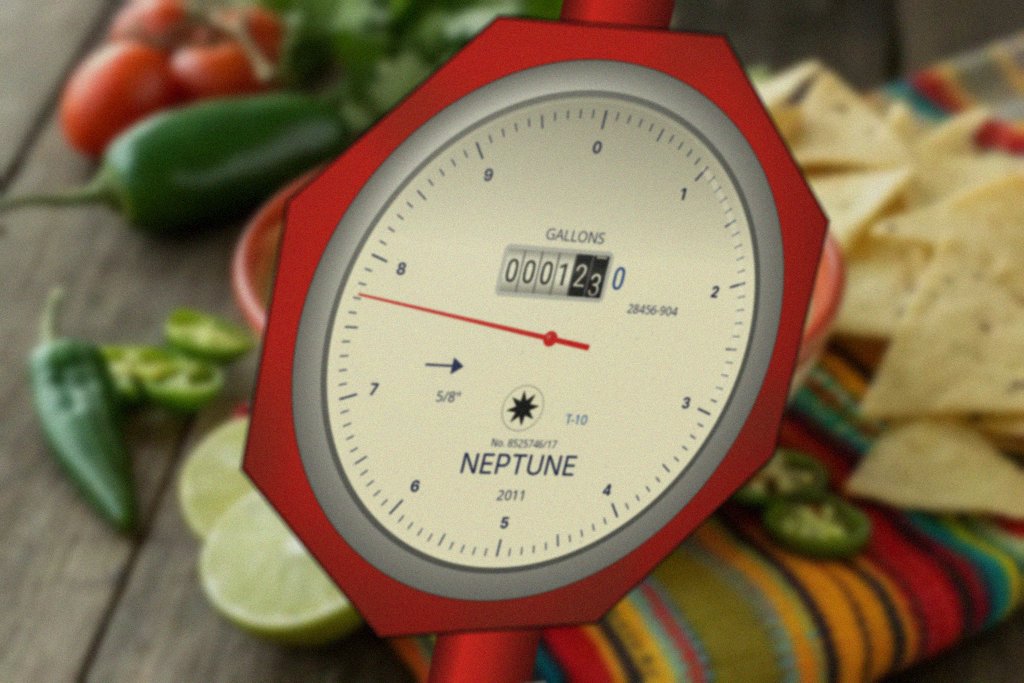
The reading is 1227.7 gal
